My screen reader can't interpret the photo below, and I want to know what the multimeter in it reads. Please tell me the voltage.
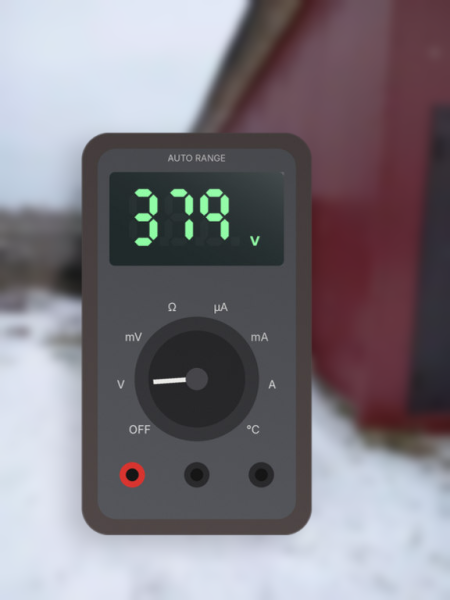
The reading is 379 V
